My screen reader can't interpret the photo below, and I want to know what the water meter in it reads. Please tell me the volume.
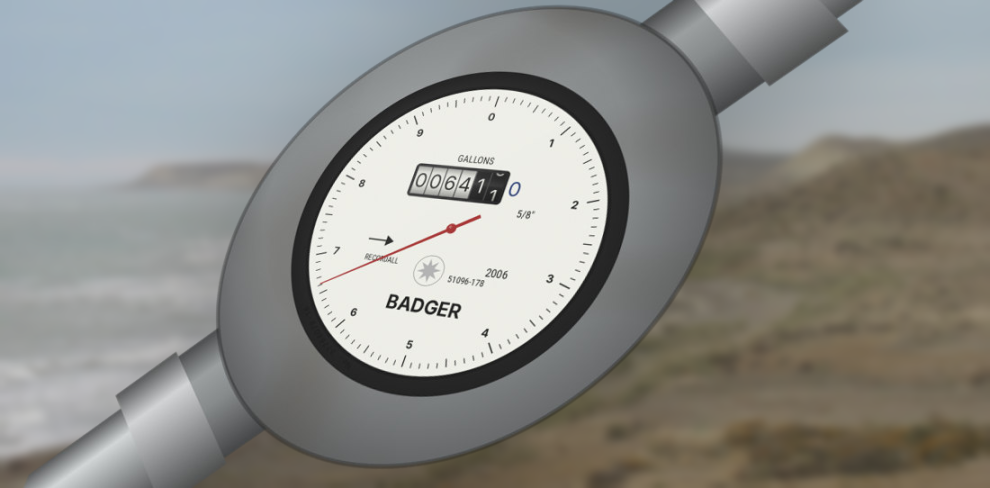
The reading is 64106.6 gal
